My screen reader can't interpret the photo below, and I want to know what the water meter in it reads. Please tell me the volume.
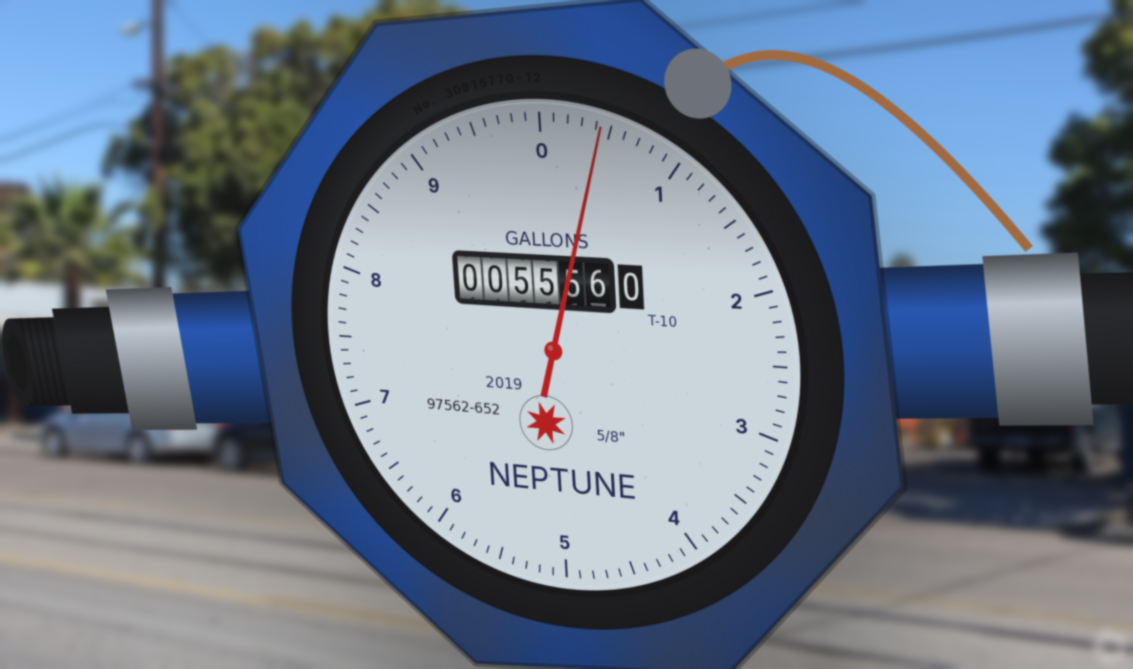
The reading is 55560.4 gal
